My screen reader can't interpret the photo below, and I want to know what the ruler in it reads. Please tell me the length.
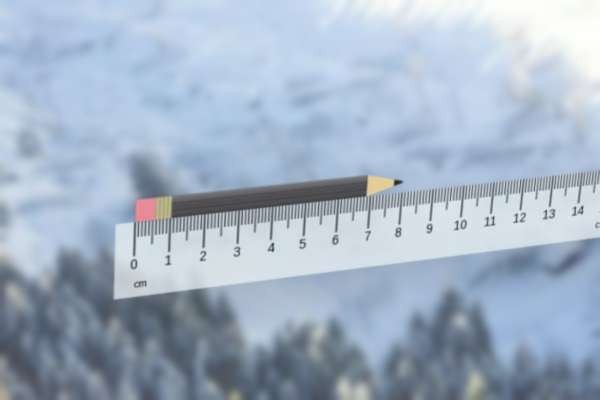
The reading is 8 cm
